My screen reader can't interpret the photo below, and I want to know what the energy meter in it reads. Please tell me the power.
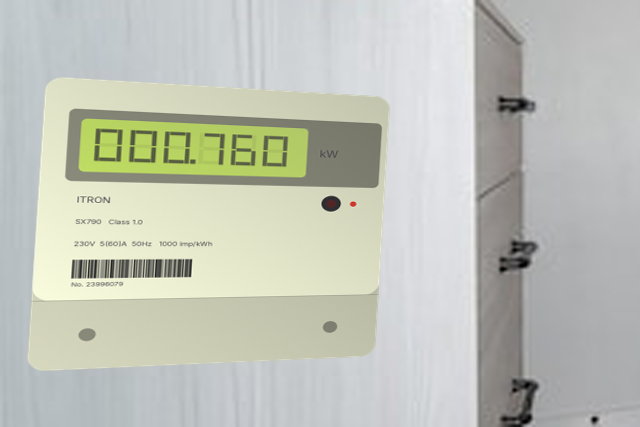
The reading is 0.760 kW
